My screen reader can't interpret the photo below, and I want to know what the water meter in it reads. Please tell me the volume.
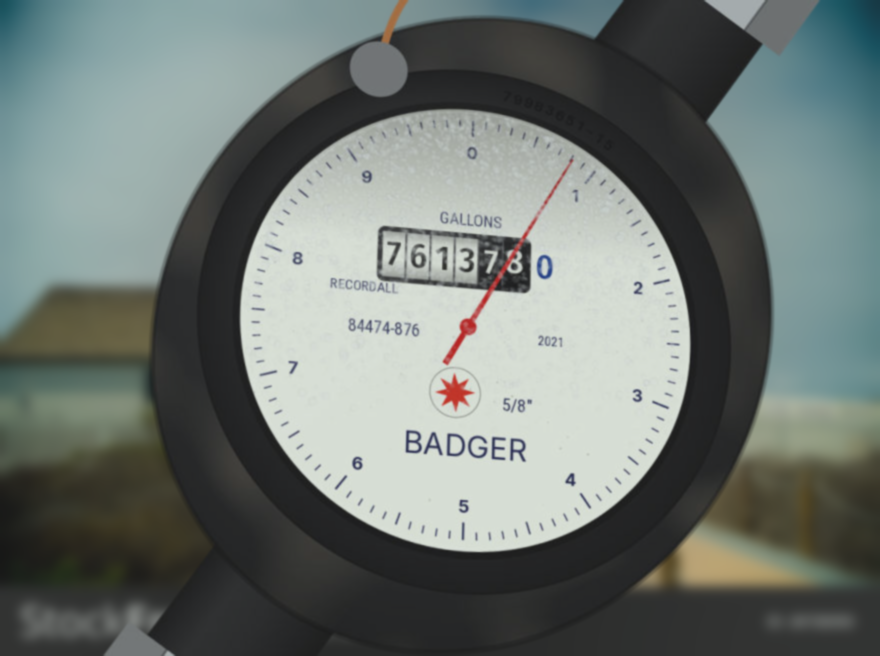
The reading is 7613780.8 gal
